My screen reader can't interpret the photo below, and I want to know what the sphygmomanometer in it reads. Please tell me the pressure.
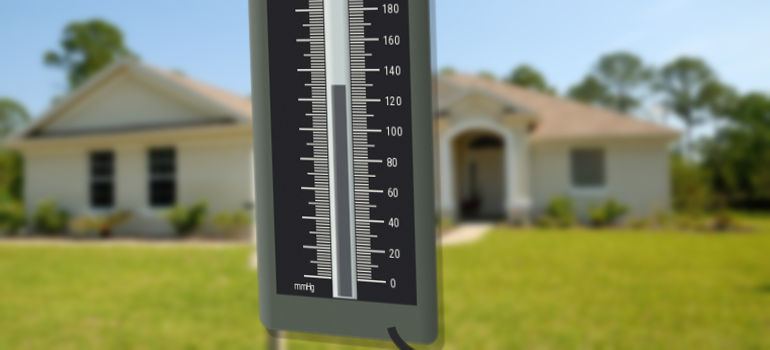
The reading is 130 mmHg
